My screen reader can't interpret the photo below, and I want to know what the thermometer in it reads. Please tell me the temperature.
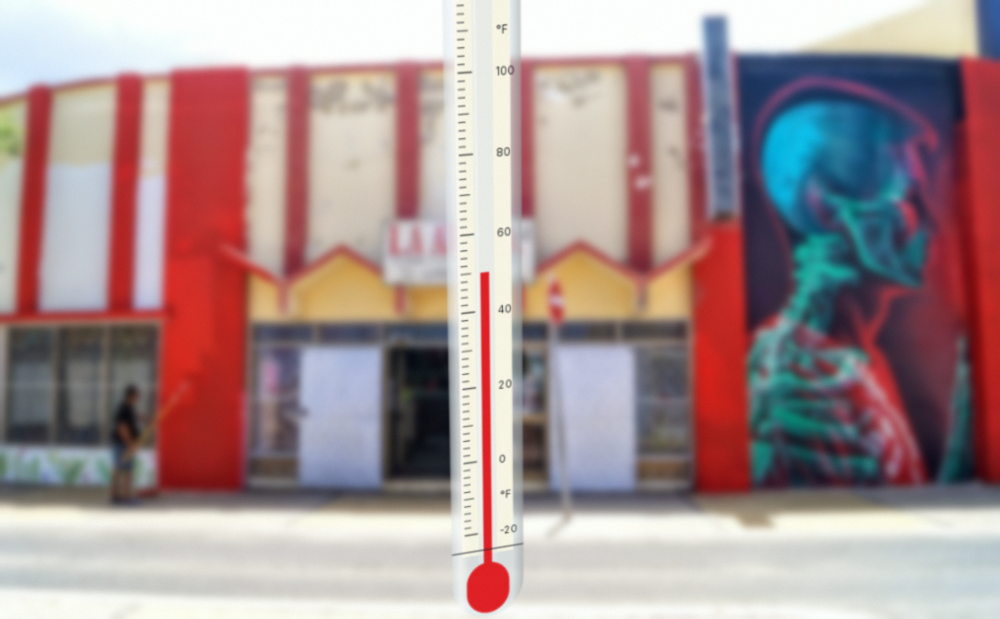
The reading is 50 °F
